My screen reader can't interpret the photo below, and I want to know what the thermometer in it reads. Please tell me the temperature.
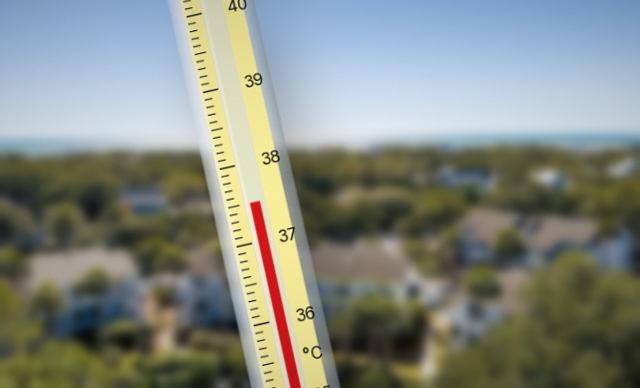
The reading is 37.5 °C
